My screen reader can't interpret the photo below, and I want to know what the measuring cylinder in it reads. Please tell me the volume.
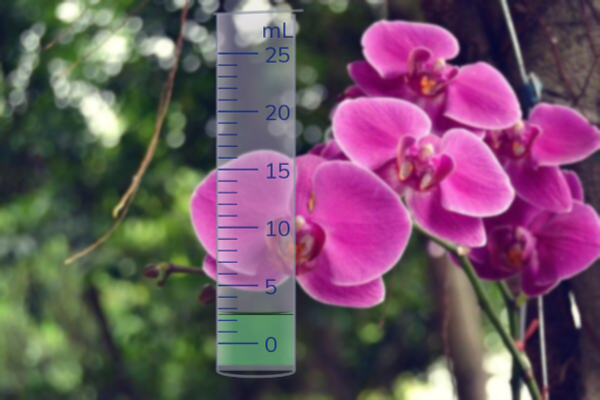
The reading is 2.5 mL
